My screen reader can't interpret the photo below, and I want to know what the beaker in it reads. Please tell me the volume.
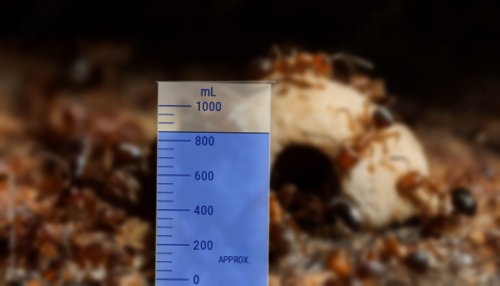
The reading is 850 mL
